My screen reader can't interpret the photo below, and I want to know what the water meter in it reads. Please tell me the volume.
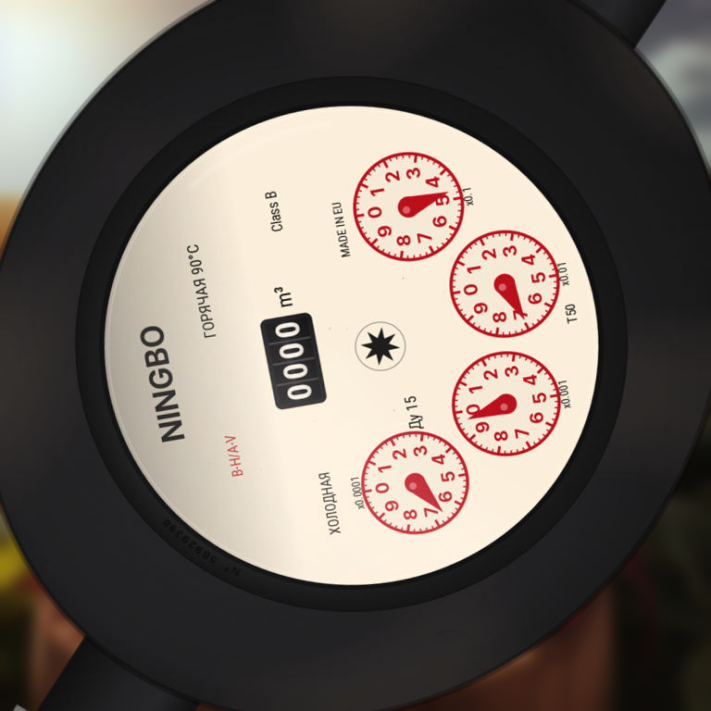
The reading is 0.4696 m³
